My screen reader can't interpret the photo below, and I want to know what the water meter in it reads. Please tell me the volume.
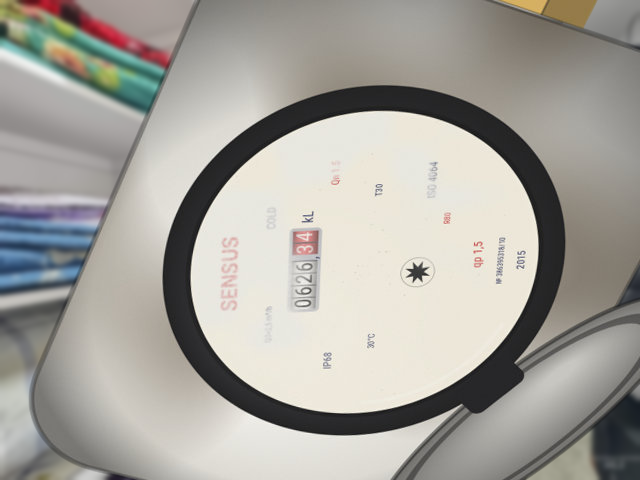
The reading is 626.34 kL
